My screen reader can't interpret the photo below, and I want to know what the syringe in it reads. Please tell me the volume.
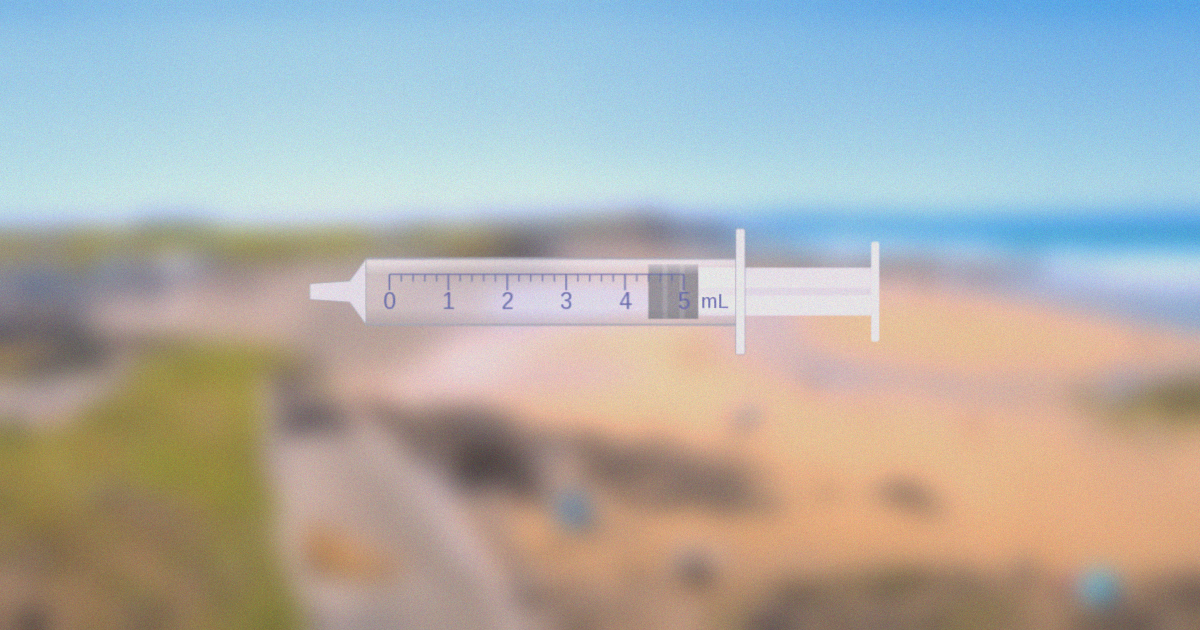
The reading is 4.4 mL
